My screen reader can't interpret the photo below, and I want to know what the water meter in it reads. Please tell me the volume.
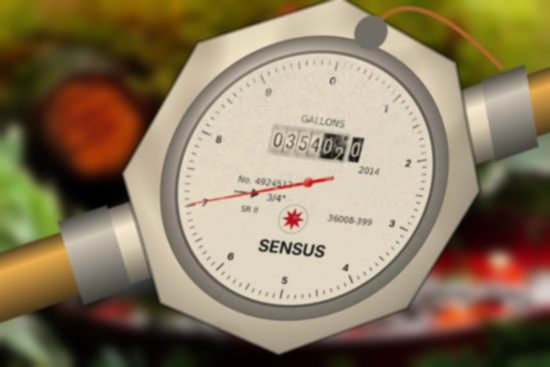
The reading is 354017.0 gal
